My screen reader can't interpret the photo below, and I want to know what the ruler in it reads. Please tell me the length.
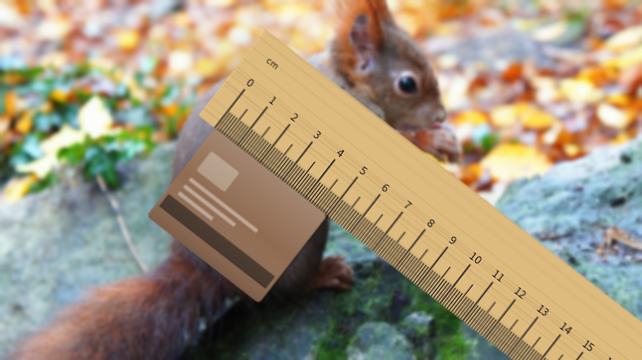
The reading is 5 cm
